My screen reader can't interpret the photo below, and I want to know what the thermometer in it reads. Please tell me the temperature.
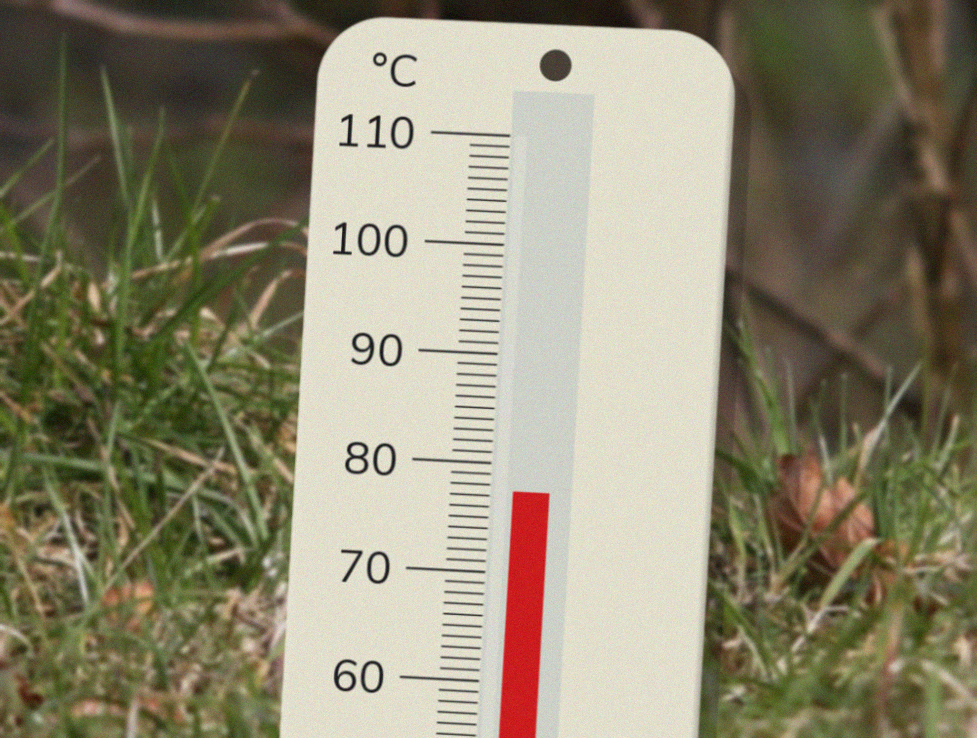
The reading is 77.5 °C
